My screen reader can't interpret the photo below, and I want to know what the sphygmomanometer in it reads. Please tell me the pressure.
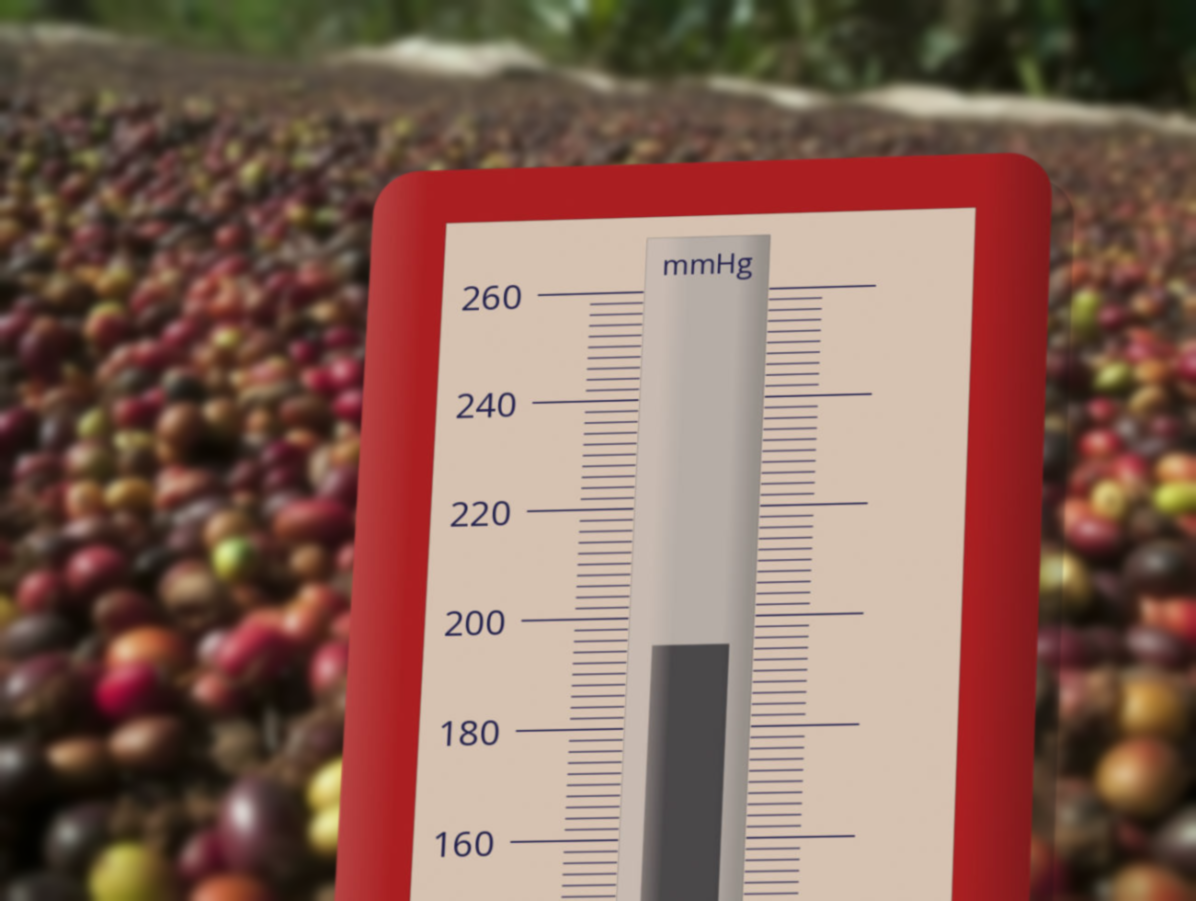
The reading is 195 mmHg
